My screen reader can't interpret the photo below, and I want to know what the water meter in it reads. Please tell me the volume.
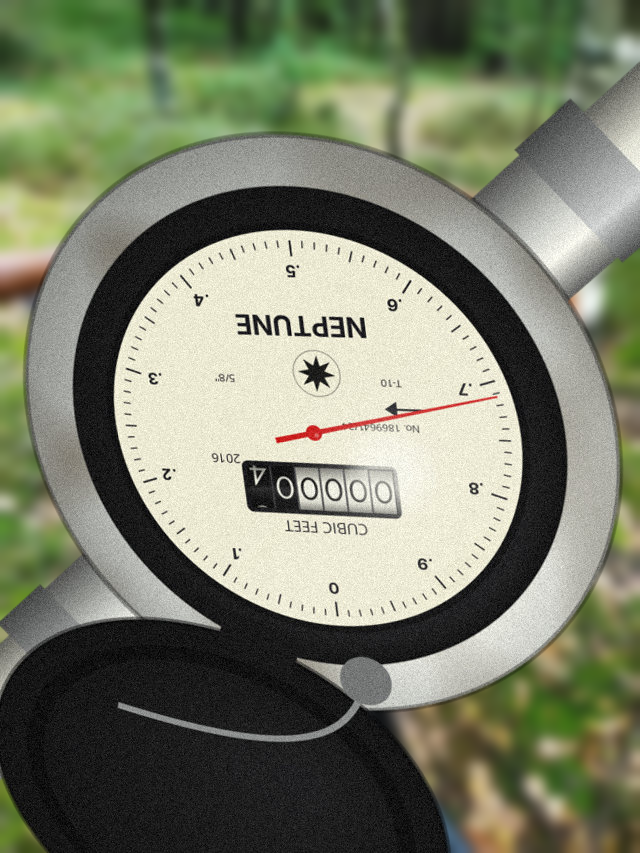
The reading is 3.71 ft³
